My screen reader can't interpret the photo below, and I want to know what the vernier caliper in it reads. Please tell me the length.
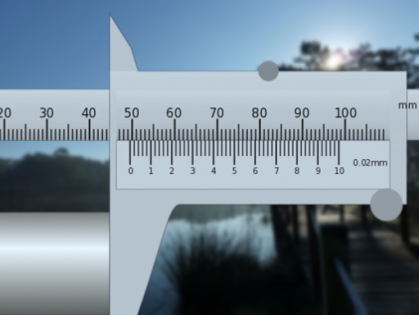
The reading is 49.5 mm
